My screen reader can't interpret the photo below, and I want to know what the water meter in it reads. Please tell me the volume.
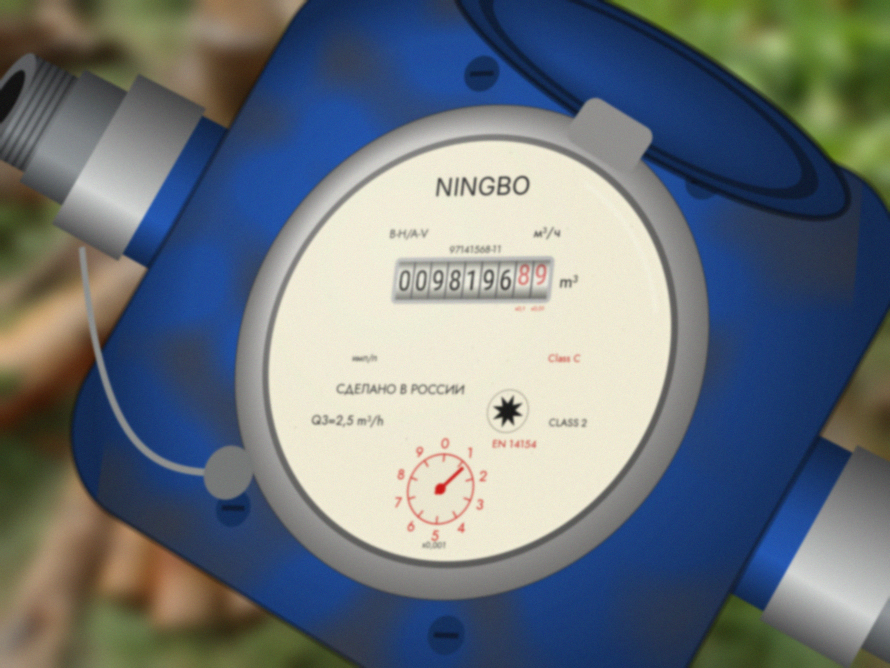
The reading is 98196.891 m³
